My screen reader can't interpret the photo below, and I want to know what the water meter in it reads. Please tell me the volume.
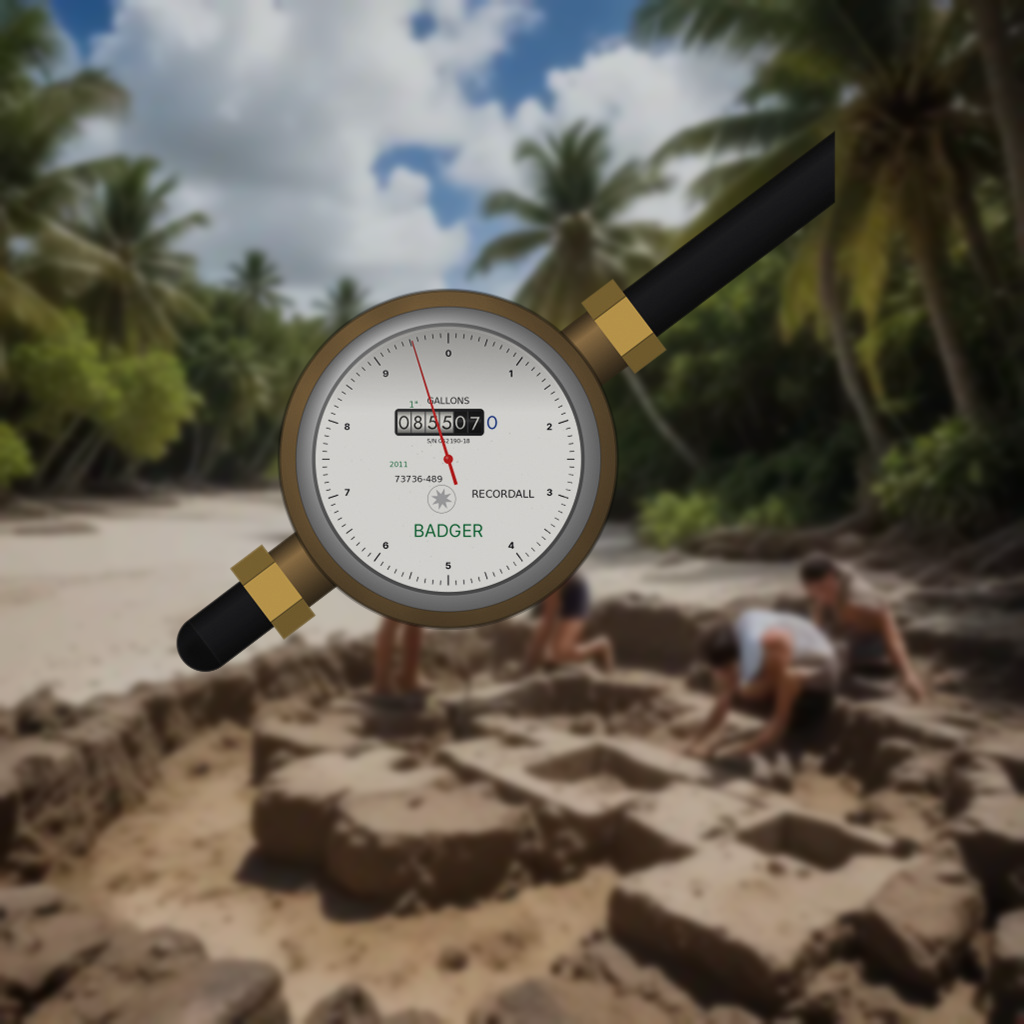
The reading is 855069.5 gal
